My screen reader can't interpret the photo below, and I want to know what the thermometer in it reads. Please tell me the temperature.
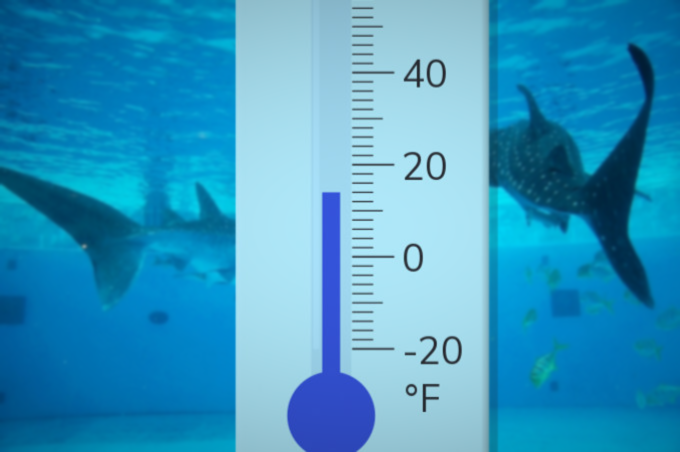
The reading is 14 °F
